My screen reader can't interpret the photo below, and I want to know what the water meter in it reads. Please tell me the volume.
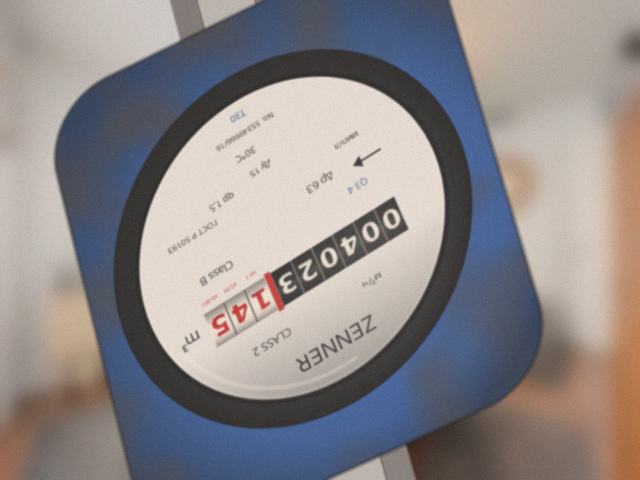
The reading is 4023.145 m³
